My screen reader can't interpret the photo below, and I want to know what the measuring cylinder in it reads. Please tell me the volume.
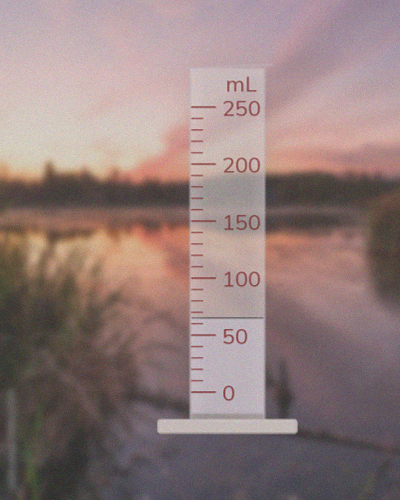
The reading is 65 mL
